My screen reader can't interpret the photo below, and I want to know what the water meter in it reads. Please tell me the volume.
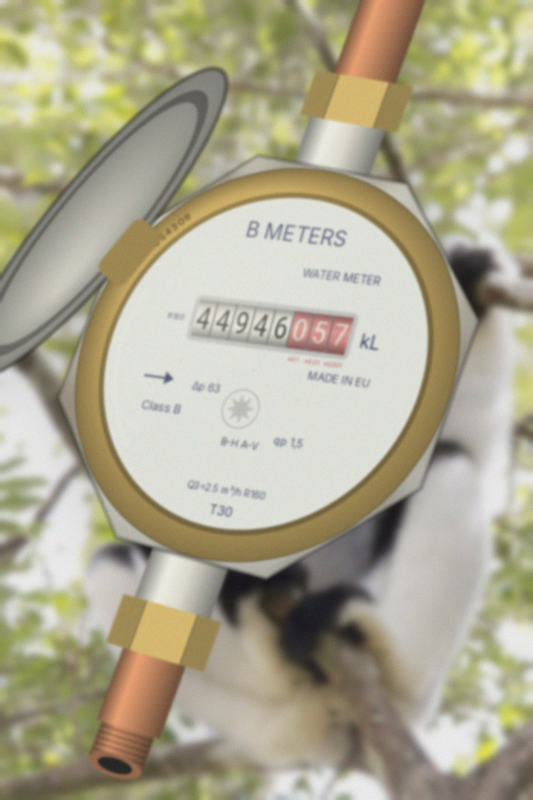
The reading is 44946.057 kL
